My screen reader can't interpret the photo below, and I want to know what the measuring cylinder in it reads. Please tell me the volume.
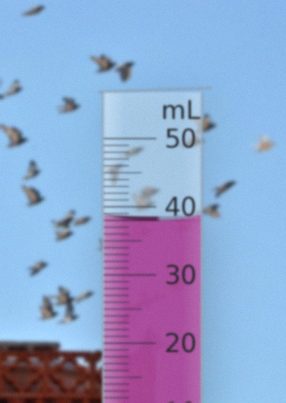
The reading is 38 mL
